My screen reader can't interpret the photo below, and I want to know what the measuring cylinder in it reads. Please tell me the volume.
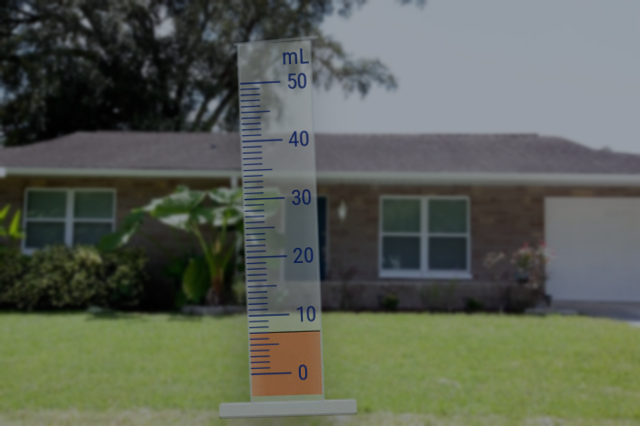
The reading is 7 mL
